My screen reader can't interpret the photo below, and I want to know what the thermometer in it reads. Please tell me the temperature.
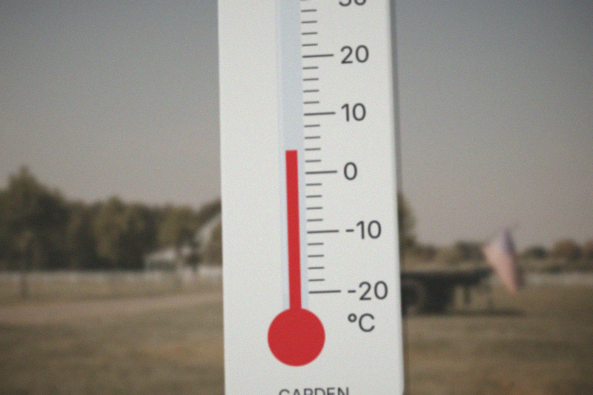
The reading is 4 °C
